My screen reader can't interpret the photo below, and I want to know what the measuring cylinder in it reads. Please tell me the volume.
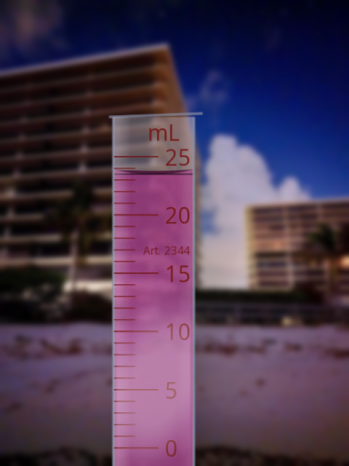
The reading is 23.5 mL
